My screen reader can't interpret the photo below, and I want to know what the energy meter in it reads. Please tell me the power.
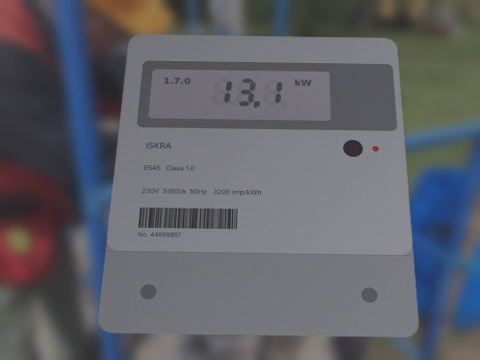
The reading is 13.1 kW
